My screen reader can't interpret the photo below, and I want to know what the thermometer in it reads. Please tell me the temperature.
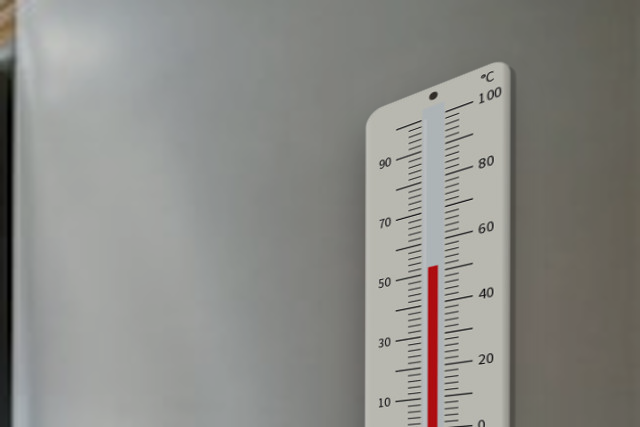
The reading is 52 °C
